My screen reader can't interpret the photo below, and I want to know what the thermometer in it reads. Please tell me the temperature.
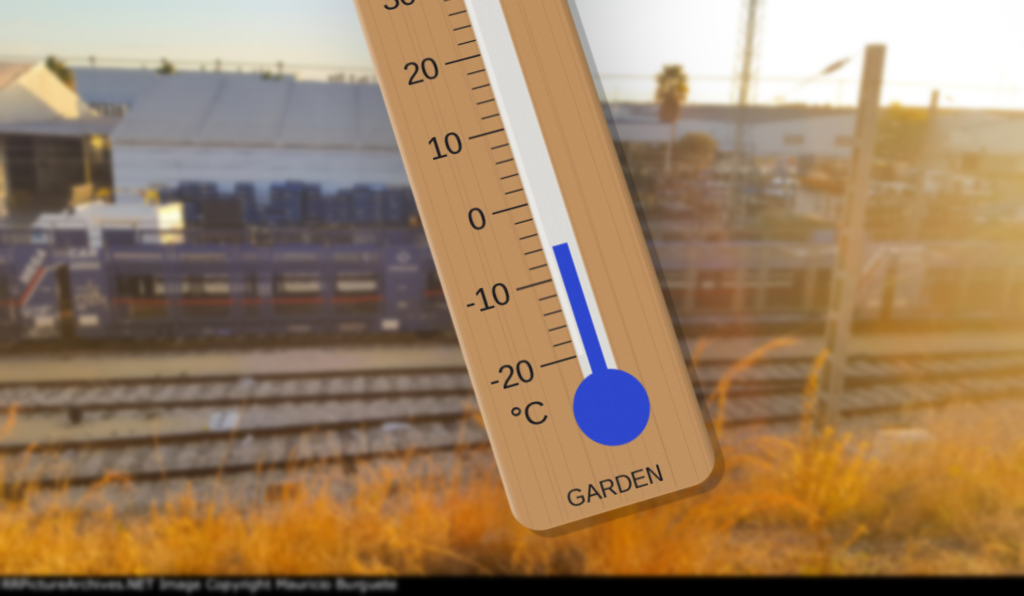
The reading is -6 °C
